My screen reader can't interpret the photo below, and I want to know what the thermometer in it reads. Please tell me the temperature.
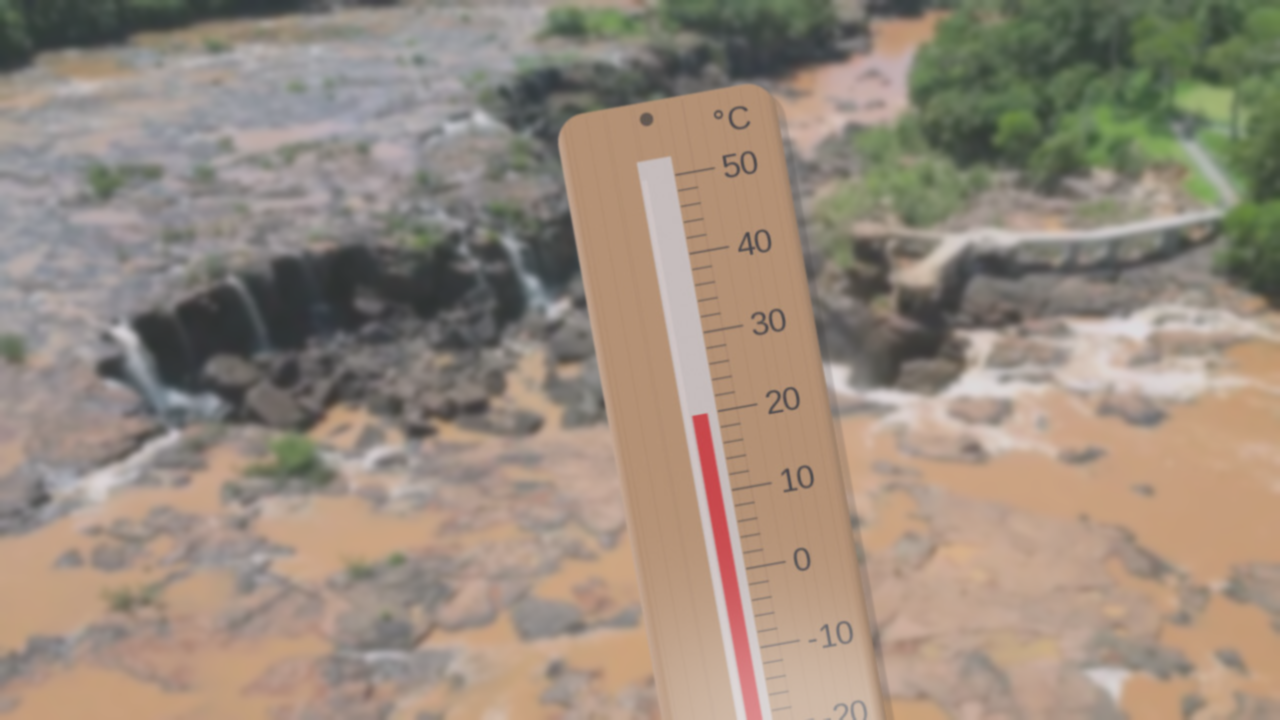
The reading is 20 °C
